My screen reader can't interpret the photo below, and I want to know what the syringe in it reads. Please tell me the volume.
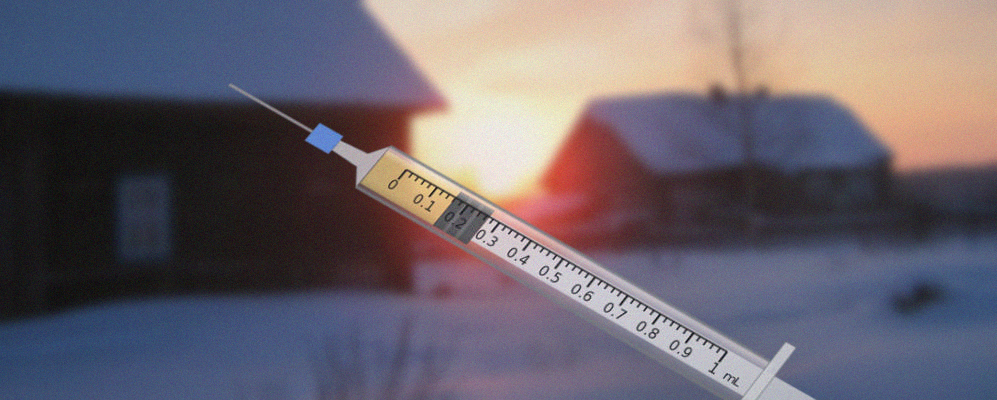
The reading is 0.16 mL
